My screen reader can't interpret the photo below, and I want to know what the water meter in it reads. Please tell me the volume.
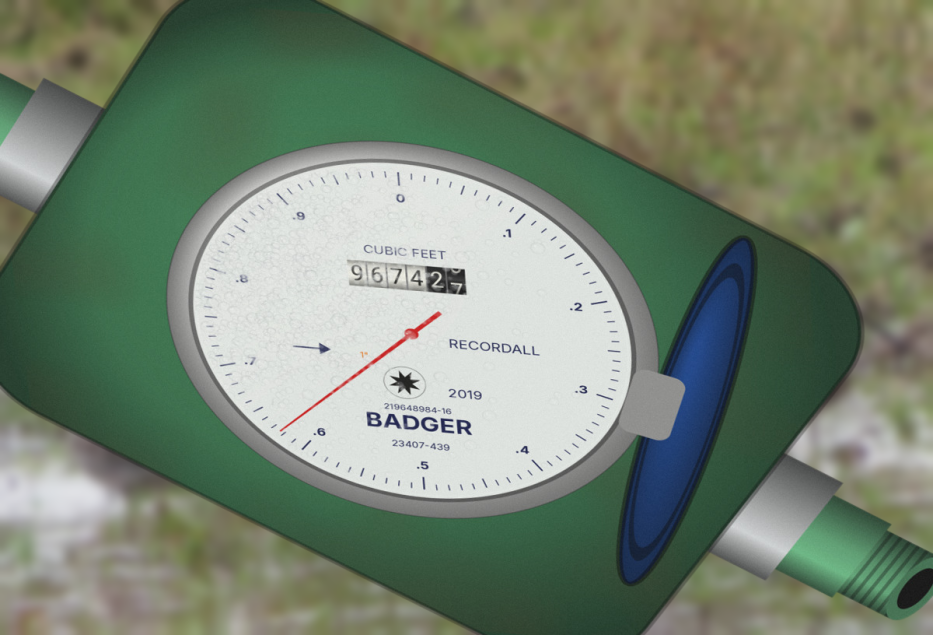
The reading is 967426.62 ft³
